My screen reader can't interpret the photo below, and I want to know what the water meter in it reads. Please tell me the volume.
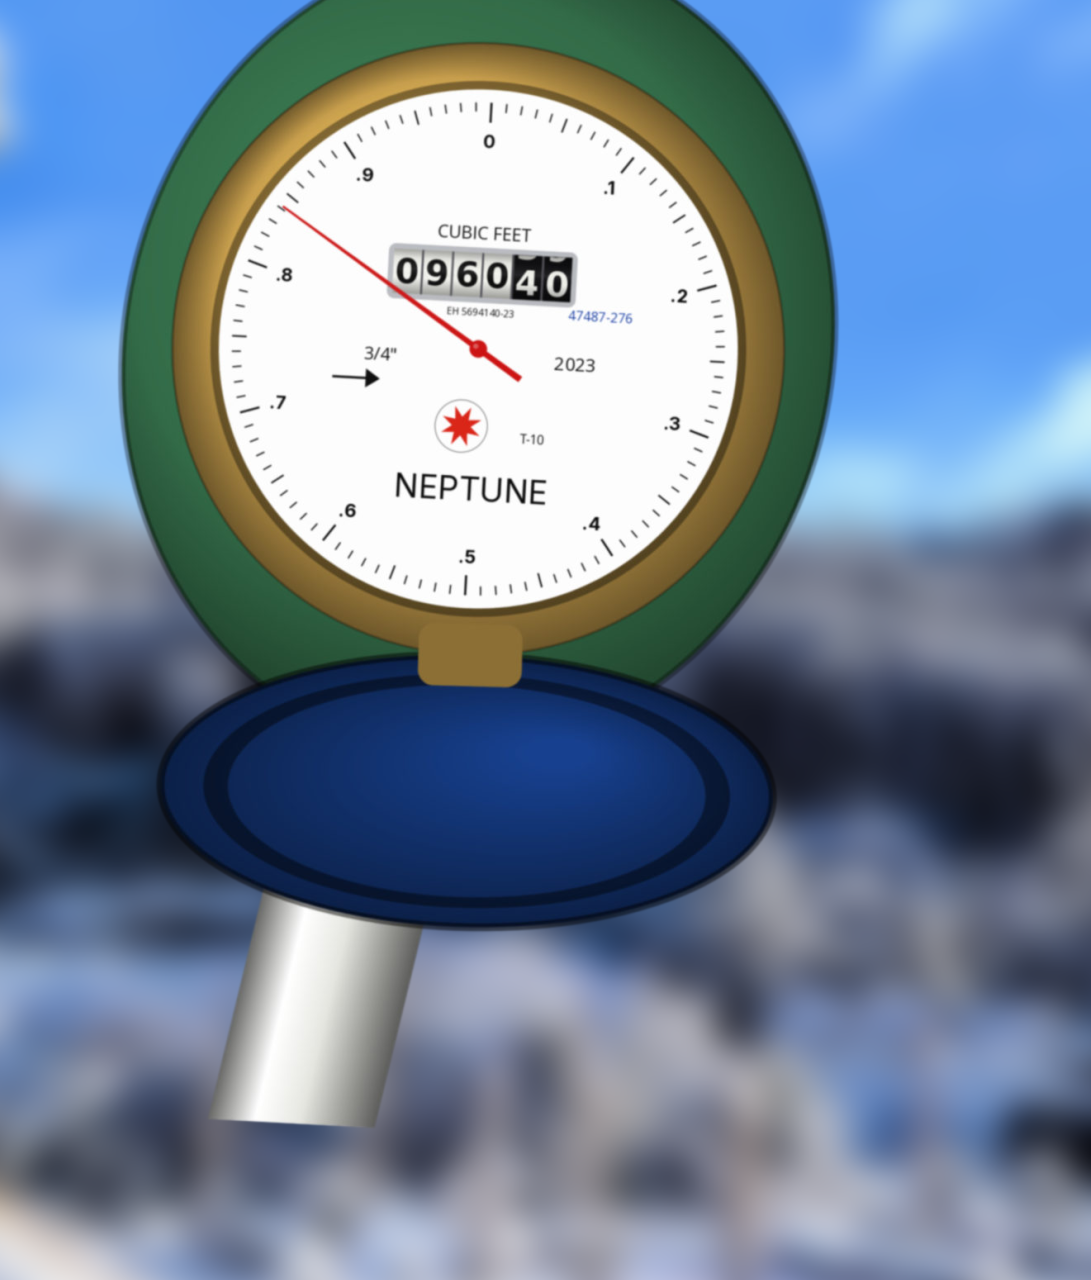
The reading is 96039.84 ft³
